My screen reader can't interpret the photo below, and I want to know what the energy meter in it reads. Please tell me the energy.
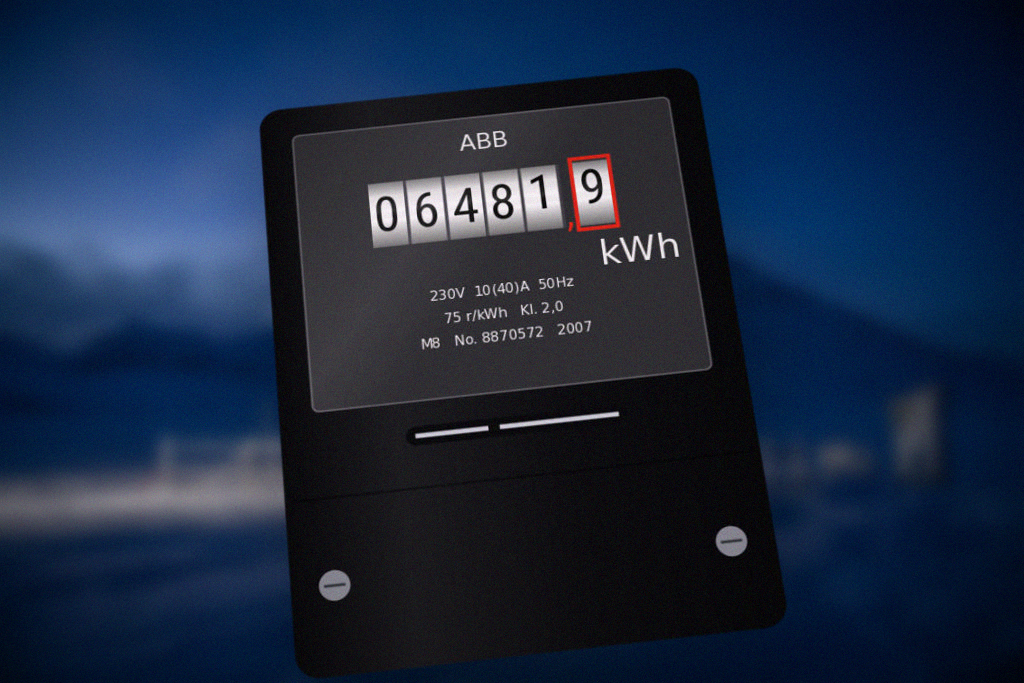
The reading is 6481.9 kWh
